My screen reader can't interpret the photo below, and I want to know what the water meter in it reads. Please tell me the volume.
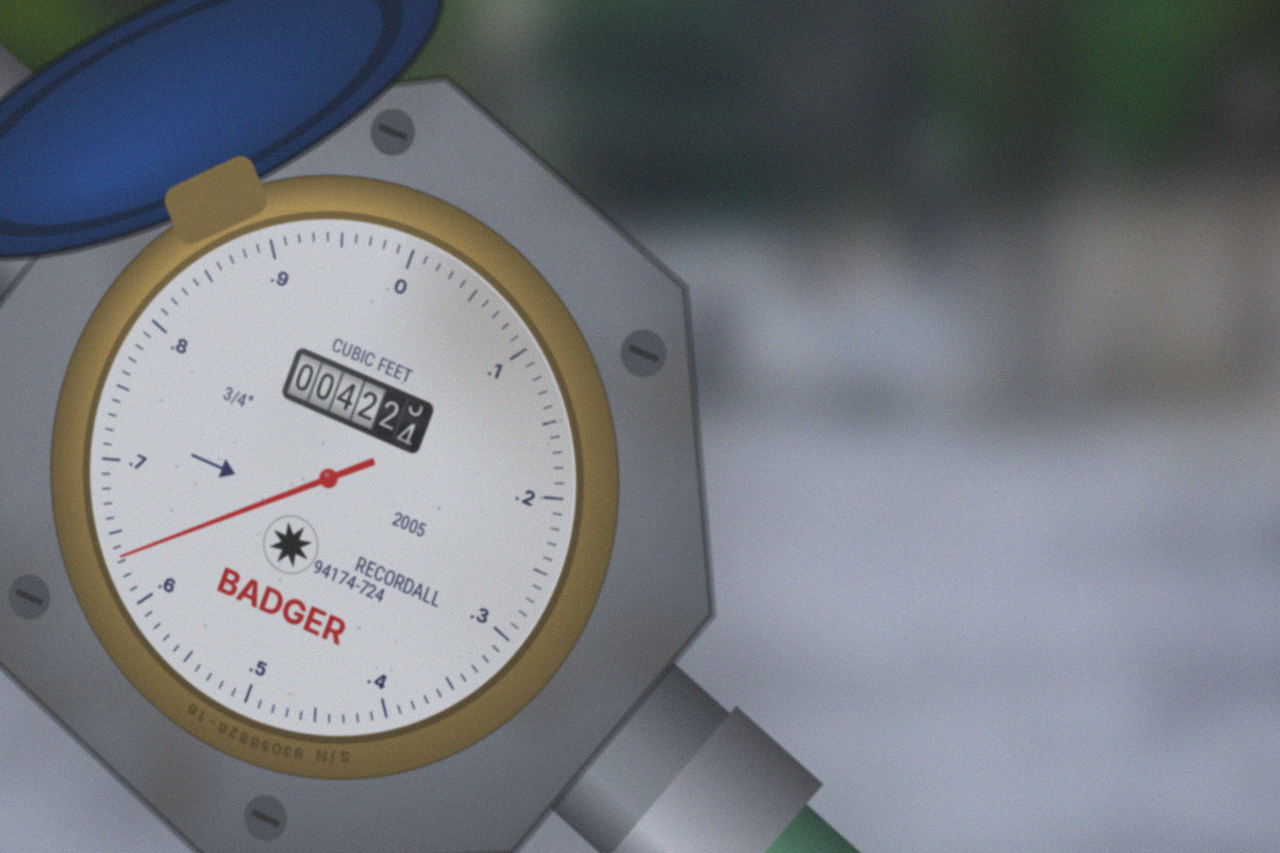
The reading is 4223.63 ft³
